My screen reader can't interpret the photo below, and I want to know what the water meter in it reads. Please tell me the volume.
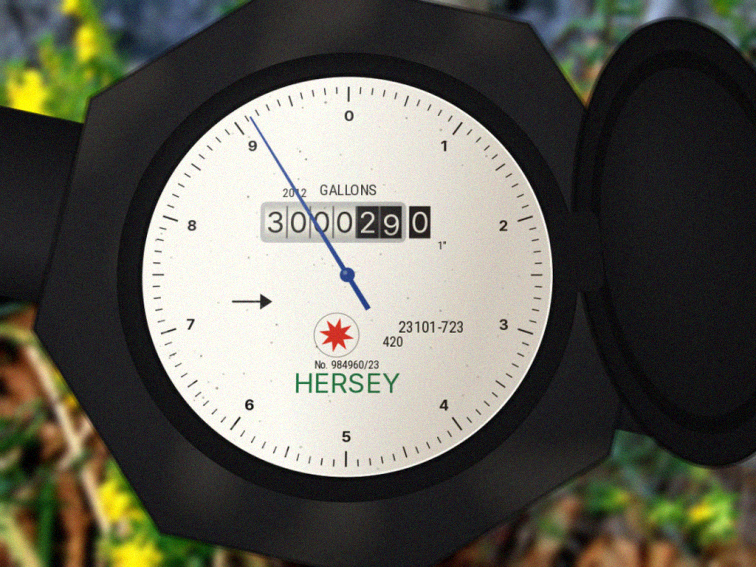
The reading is 3000289.1 gal
